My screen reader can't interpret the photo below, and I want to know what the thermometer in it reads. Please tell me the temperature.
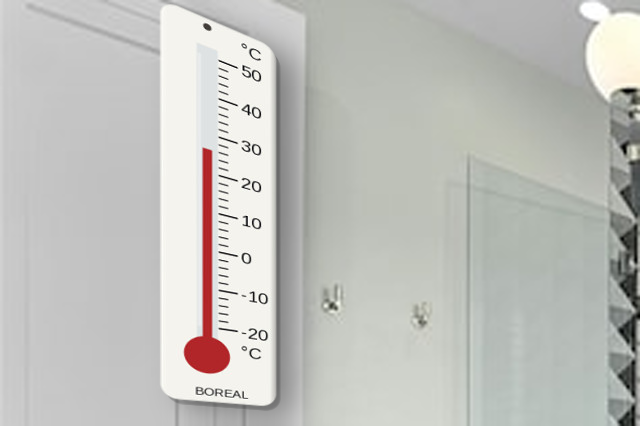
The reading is 26 °C
